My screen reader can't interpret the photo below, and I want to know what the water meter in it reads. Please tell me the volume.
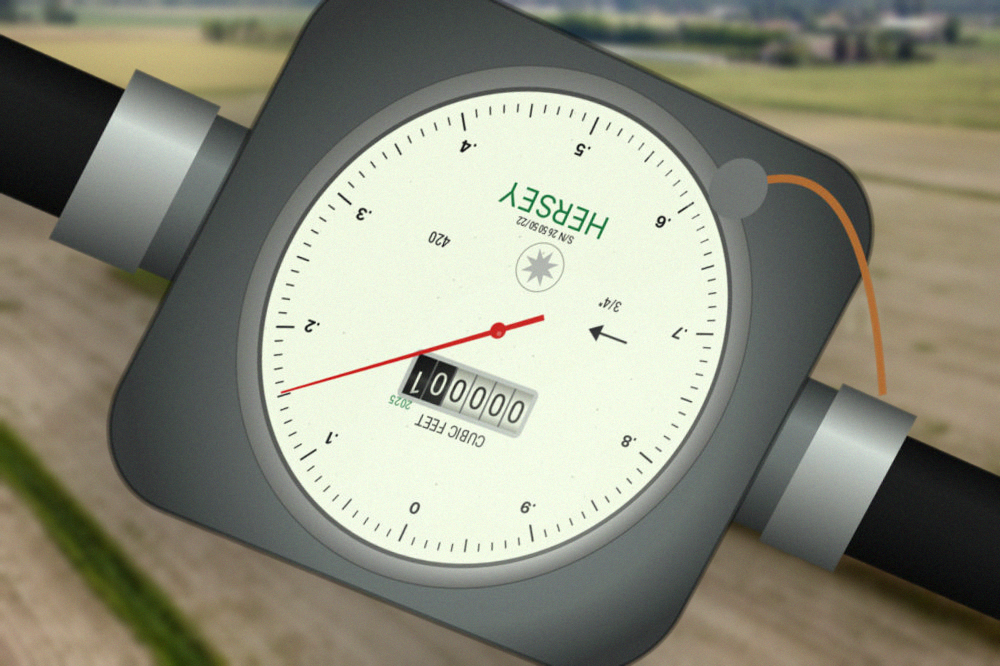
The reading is 1.15 ft³
